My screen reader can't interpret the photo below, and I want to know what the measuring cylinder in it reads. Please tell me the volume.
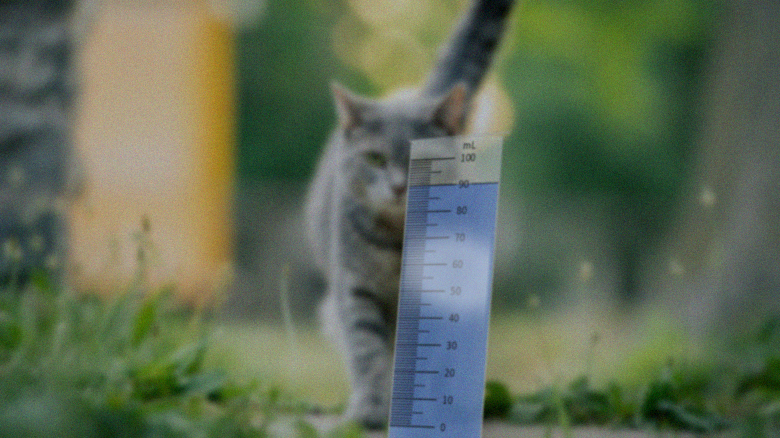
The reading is 90 mL
